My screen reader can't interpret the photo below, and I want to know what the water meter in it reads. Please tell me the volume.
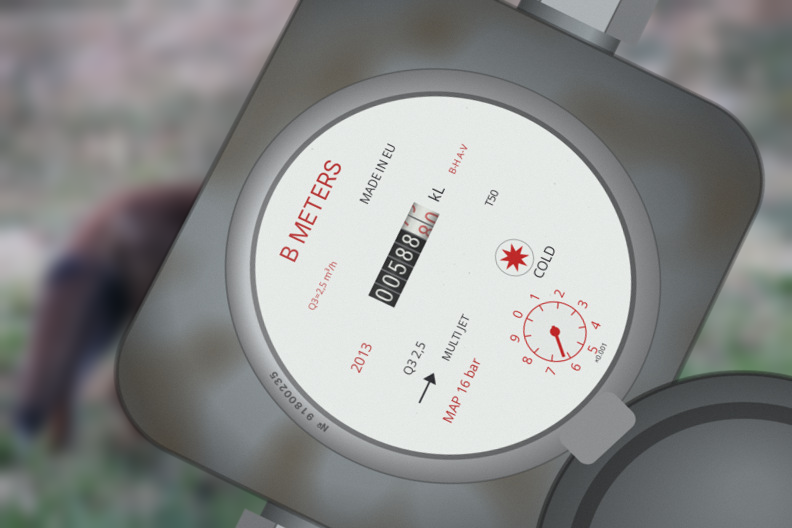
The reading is 588.796 kL
